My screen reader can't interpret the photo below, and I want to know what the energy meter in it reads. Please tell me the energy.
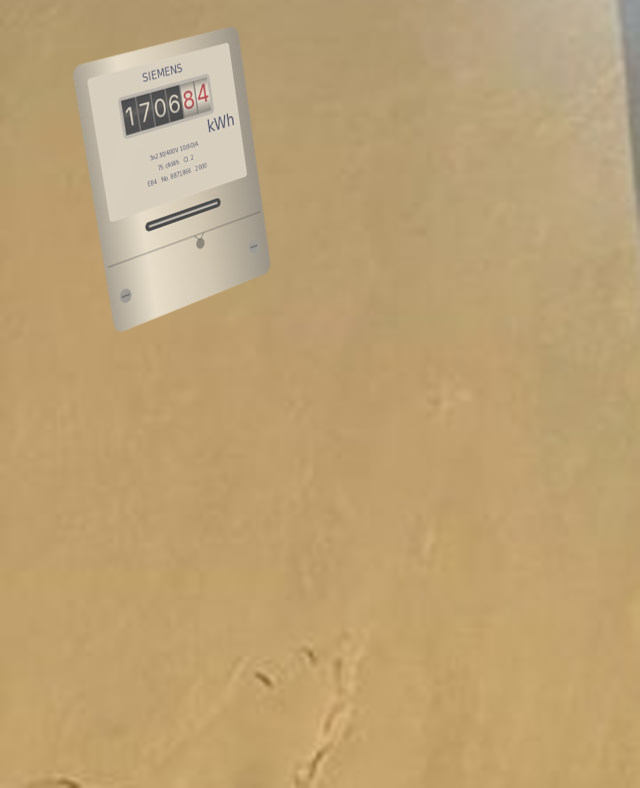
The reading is 1706.84 kWh
